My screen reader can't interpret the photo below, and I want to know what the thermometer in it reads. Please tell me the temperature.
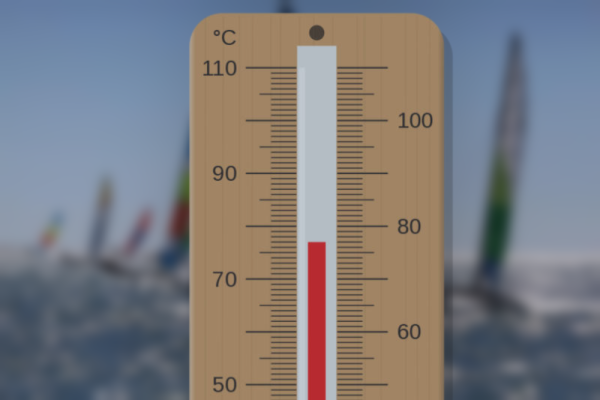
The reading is 77 °C
